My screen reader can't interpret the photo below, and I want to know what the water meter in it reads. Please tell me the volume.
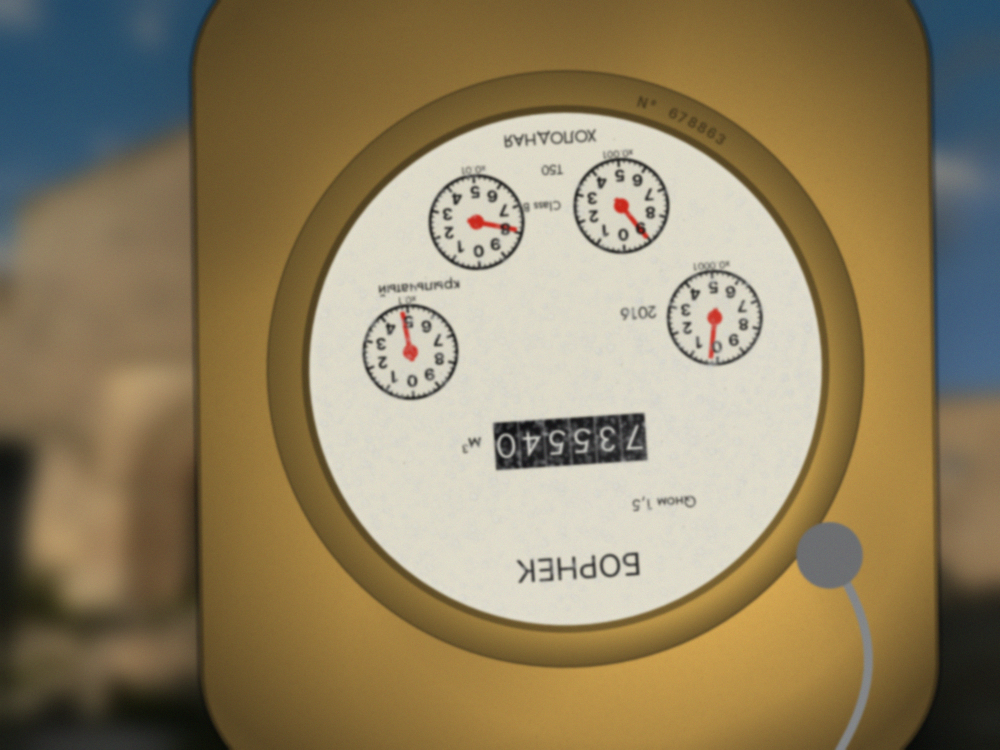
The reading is 735540.4790 m³
